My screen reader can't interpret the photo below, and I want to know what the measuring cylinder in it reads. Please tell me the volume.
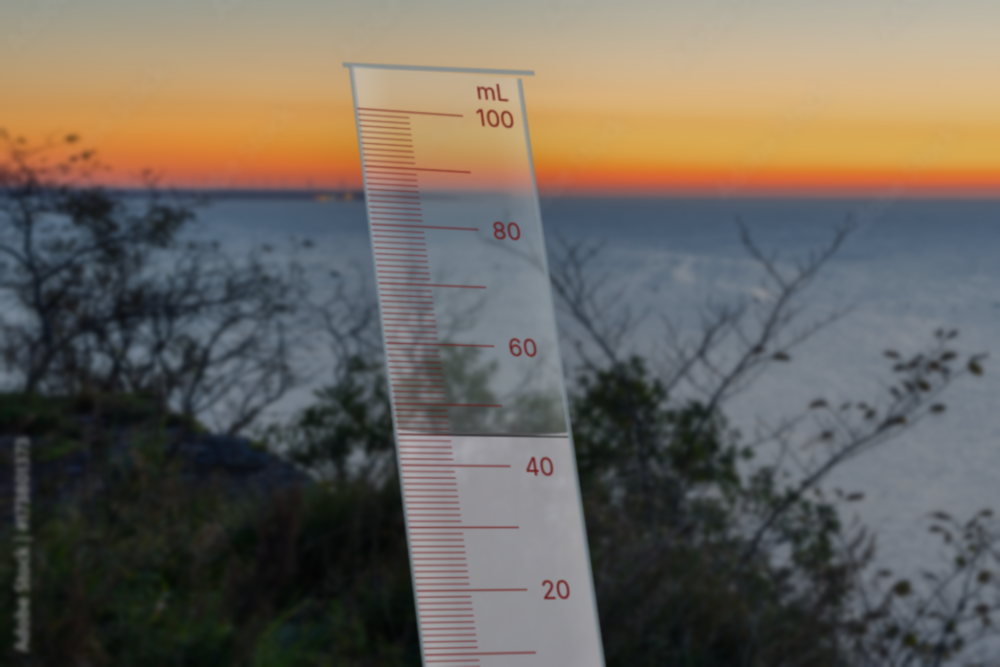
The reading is 45 mL
